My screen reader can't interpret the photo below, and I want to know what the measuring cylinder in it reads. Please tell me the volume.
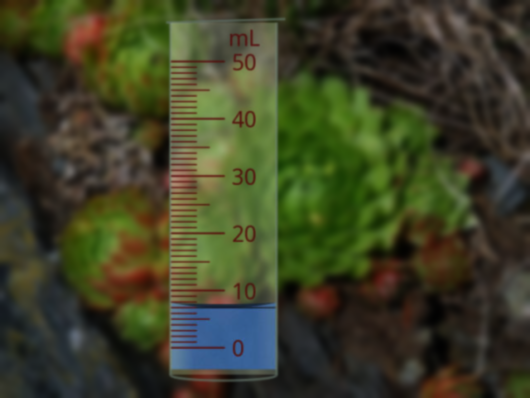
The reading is 7 mL
